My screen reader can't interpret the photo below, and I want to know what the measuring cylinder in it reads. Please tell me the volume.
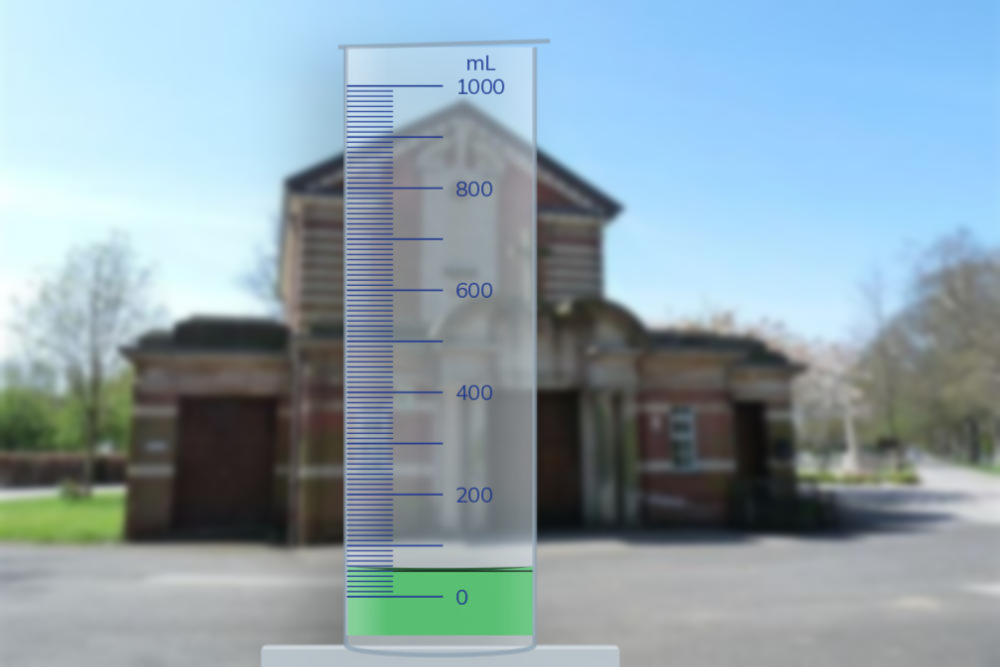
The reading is 50 mL
